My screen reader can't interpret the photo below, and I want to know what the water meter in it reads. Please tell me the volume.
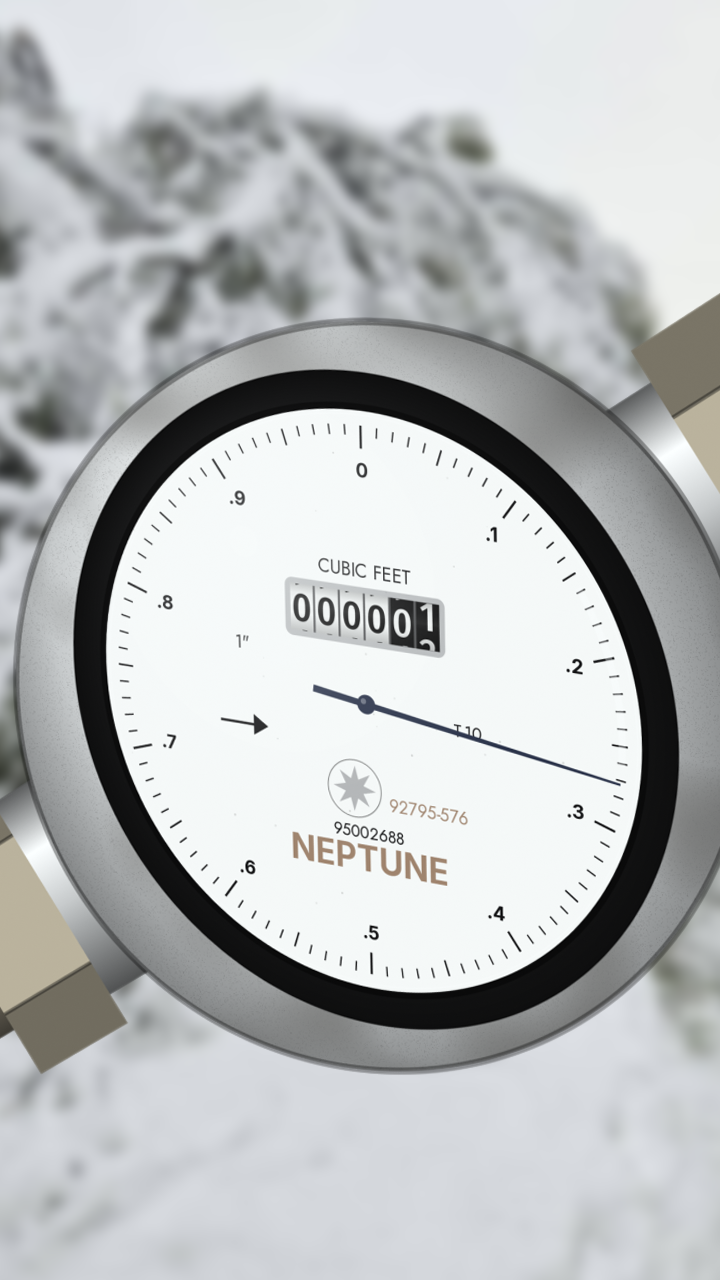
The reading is 1.27 ft³
